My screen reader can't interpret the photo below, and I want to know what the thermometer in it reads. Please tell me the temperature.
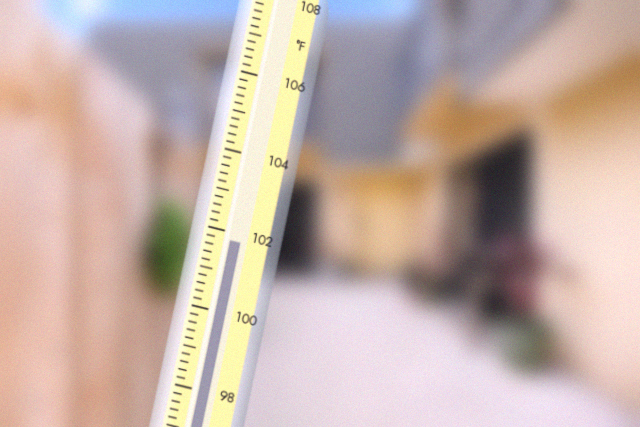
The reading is 101.8 °F
